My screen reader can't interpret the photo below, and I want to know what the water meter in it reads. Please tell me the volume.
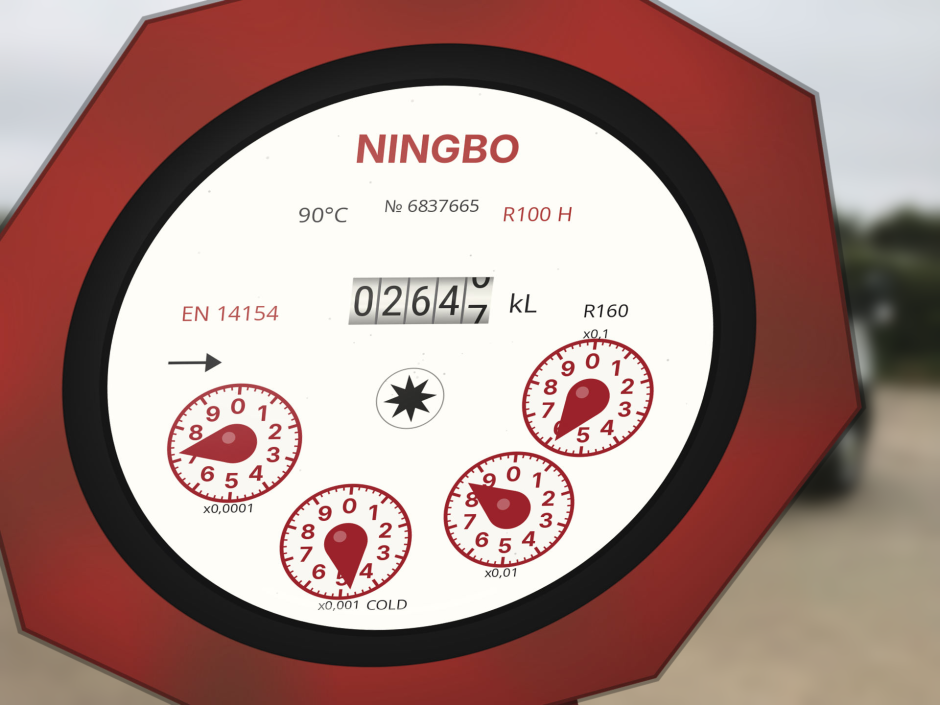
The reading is 2646.5847 kL
